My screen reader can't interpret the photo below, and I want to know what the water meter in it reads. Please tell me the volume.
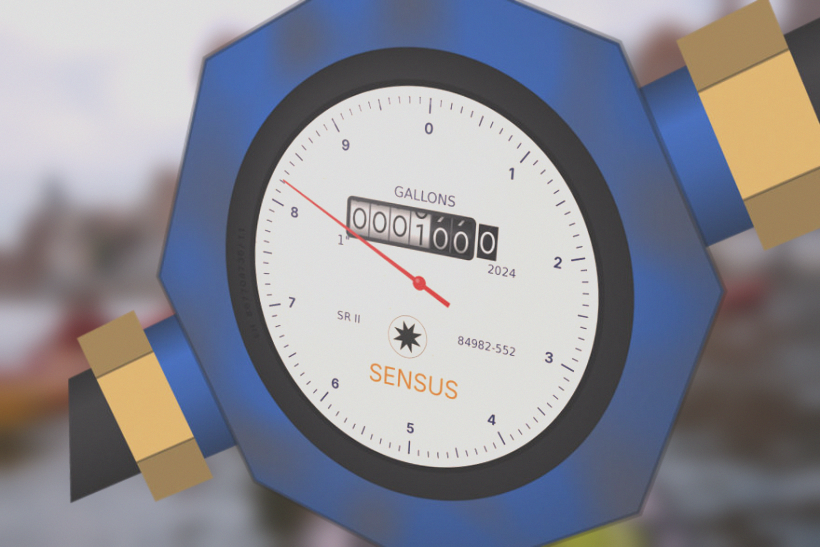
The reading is 998.2 gal
